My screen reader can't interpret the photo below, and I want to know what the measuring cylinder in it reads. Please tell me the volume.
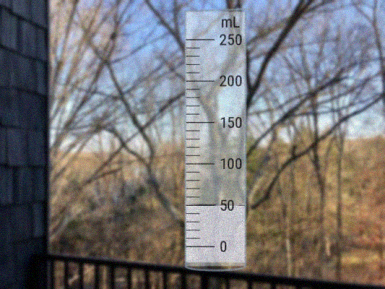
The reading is 50 mL
